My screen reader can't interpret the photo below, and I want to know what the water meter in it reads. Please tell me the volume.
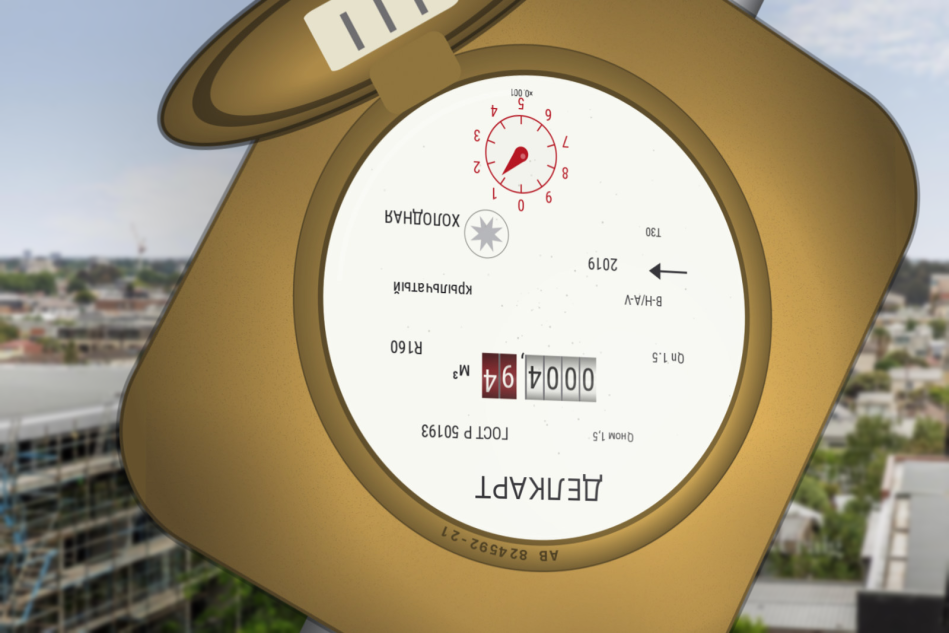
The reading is 4.941 m³
